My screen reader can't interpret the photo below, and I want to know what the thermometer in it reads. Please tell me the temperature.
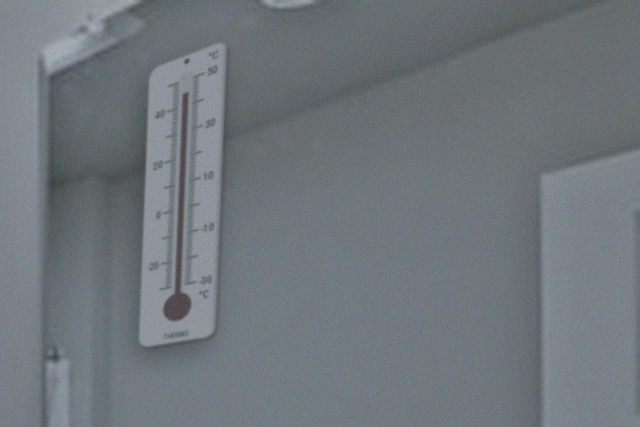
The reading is 45 °C
